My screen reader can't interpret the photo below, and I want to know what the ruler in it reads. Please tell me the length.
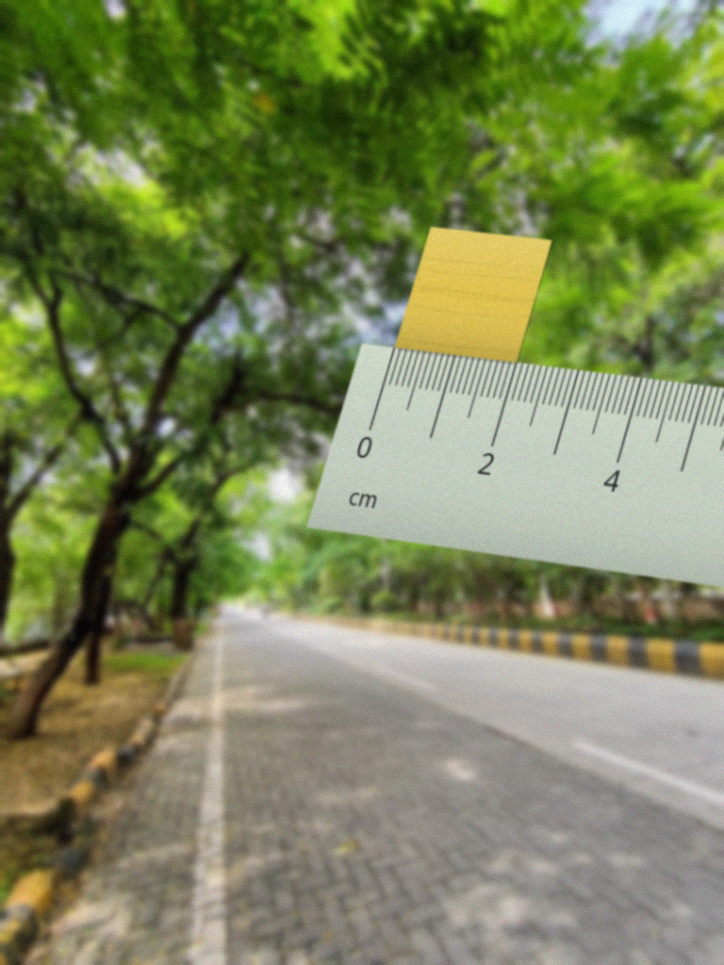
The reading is 2 cm
